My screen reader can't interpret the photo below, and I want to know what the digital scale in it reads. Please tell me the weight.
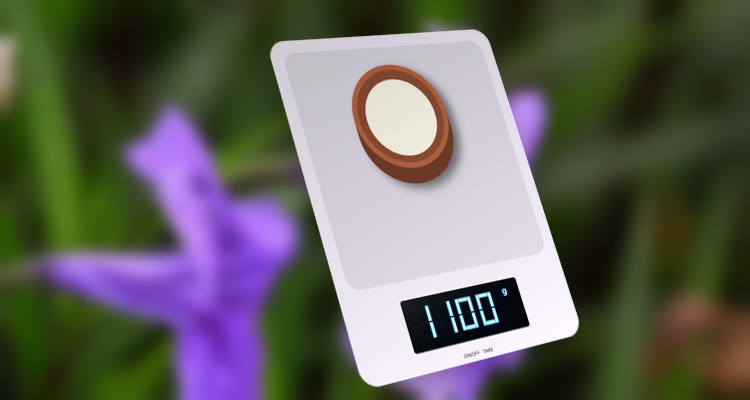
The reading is 1100 g
